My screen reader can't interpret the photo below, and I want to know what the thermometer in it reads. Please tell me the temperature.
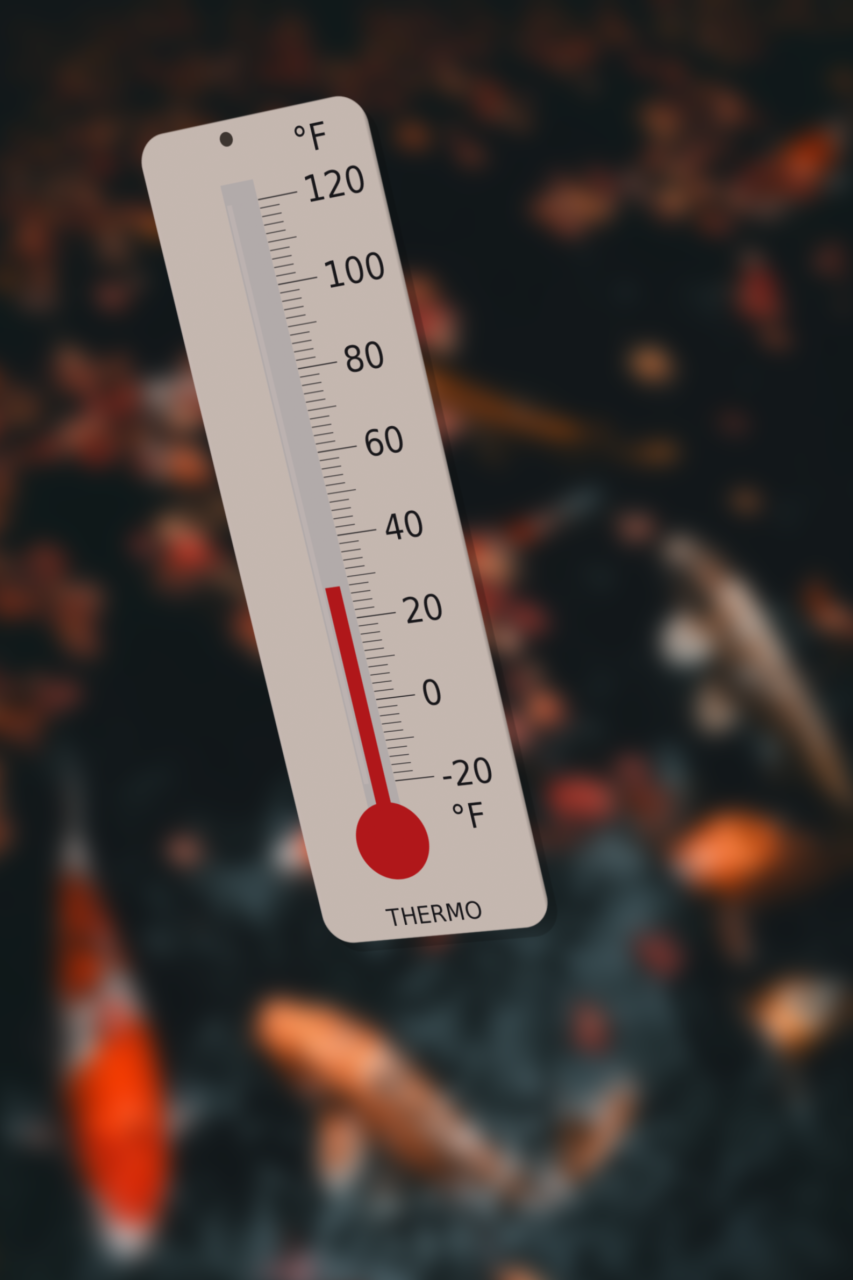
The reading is 28 °F
